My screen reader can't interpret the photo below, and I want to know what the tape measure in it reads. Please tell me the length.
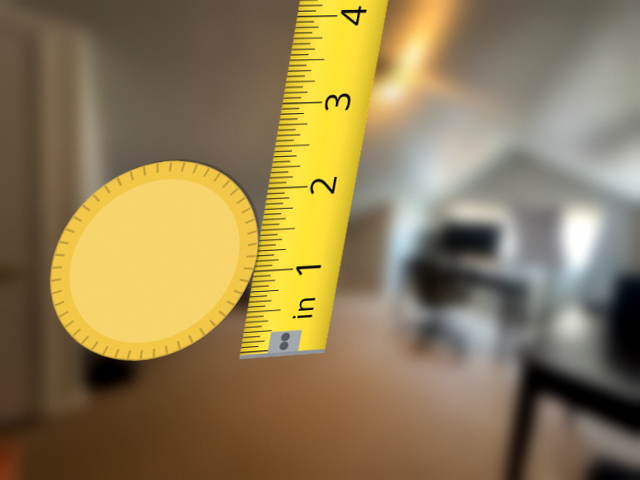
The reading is 2.375 in
